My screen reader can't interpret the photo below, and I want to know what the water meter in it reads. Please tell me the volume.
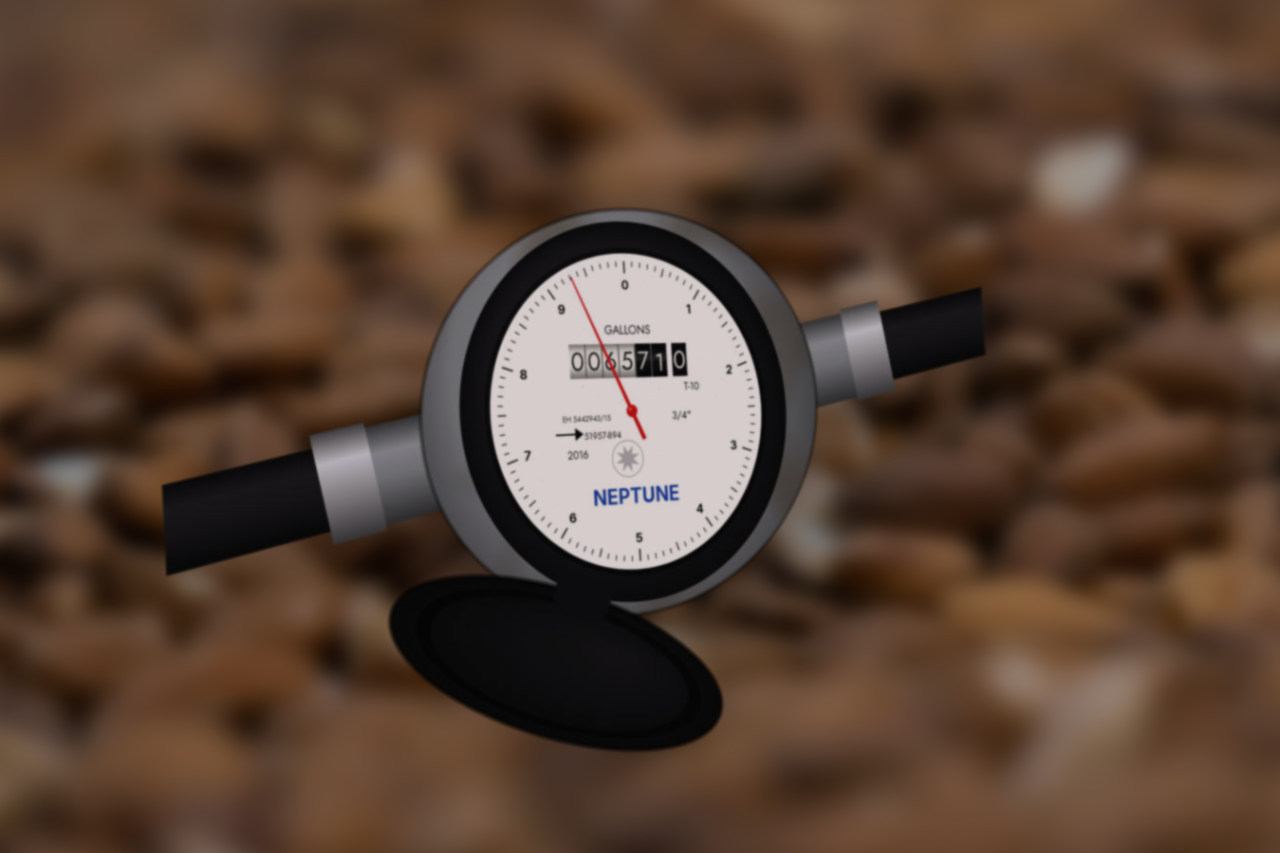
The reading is 65709.3 gal
